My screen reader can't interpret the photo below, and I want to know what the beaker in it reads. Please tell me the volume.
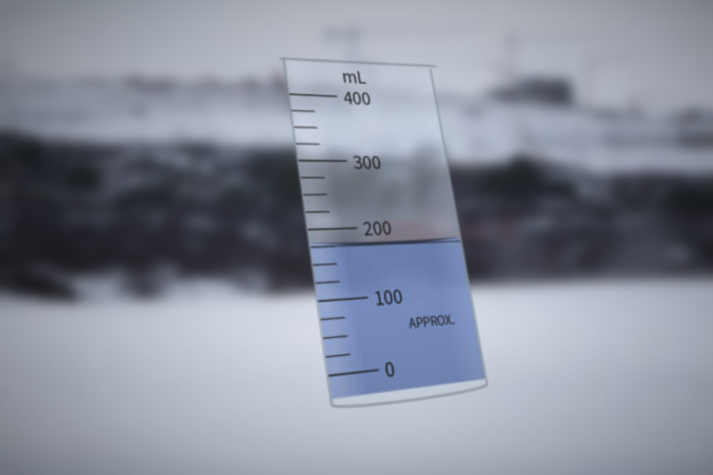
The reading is 175 mL
